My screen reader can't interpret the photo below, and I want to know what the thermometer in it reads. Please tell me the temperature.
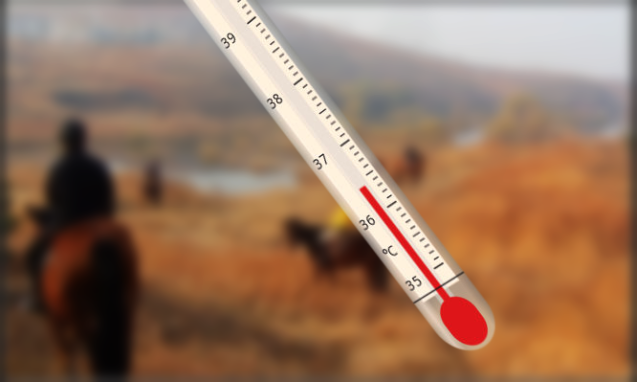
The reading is 36.4 °C
